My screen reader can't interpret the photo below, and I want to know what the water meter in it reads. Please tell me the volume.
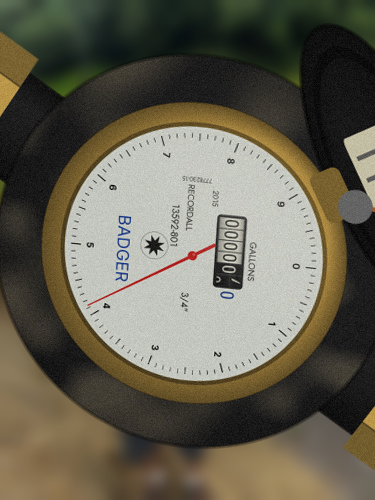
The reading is 74.1 gal
